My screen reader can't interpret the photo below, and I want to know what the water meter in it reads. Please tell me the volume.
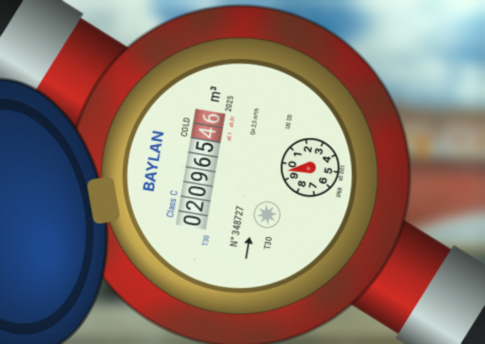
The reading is 20965.459 m³
